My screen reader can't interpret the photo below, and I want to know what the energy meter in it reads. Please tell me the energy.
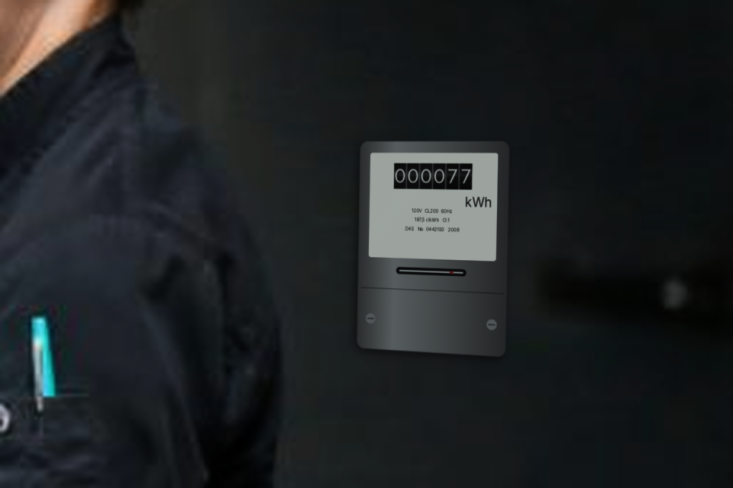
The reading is 77 kWh
